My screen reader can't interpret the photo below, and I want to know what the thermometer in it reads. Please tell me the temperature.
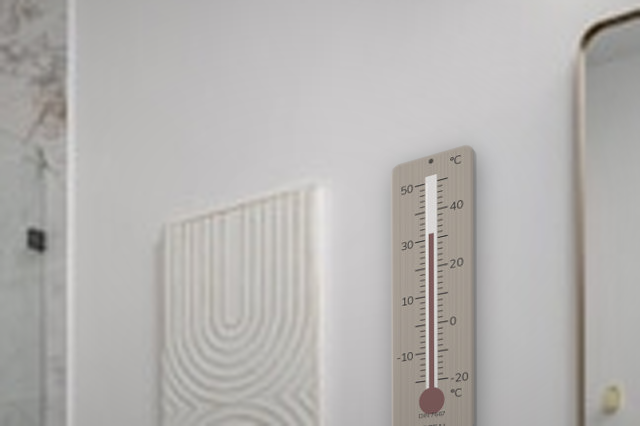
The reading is 32 °C
